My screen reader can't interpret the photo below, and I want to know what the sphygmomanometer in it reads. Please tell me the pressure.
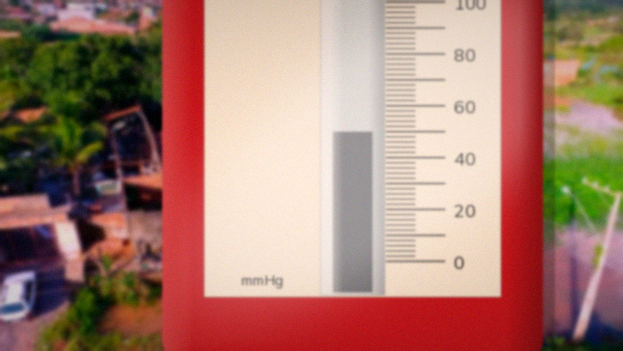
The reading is 50 mmHg
